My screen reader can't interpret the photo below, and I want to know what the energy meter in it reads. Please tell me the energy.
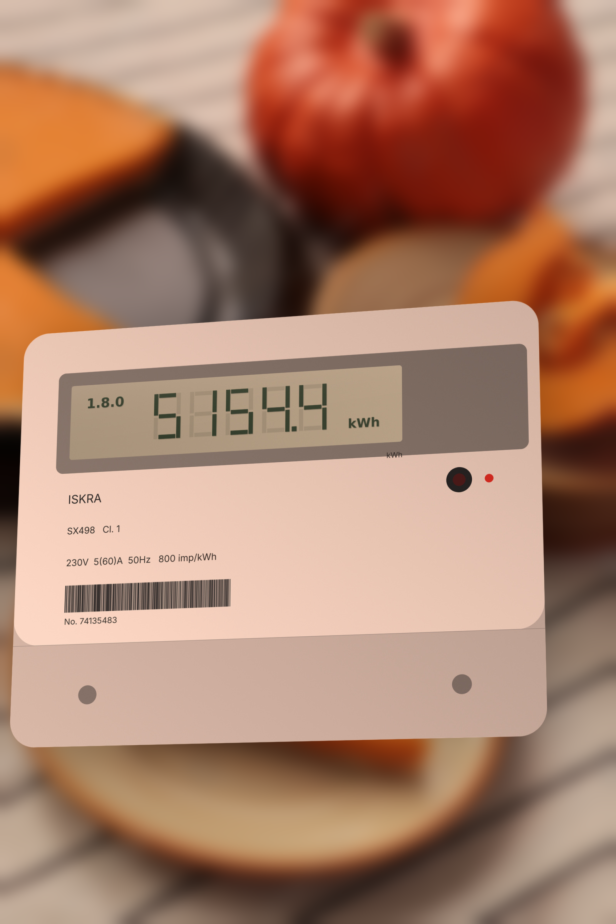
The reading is 5154.4 kWh
